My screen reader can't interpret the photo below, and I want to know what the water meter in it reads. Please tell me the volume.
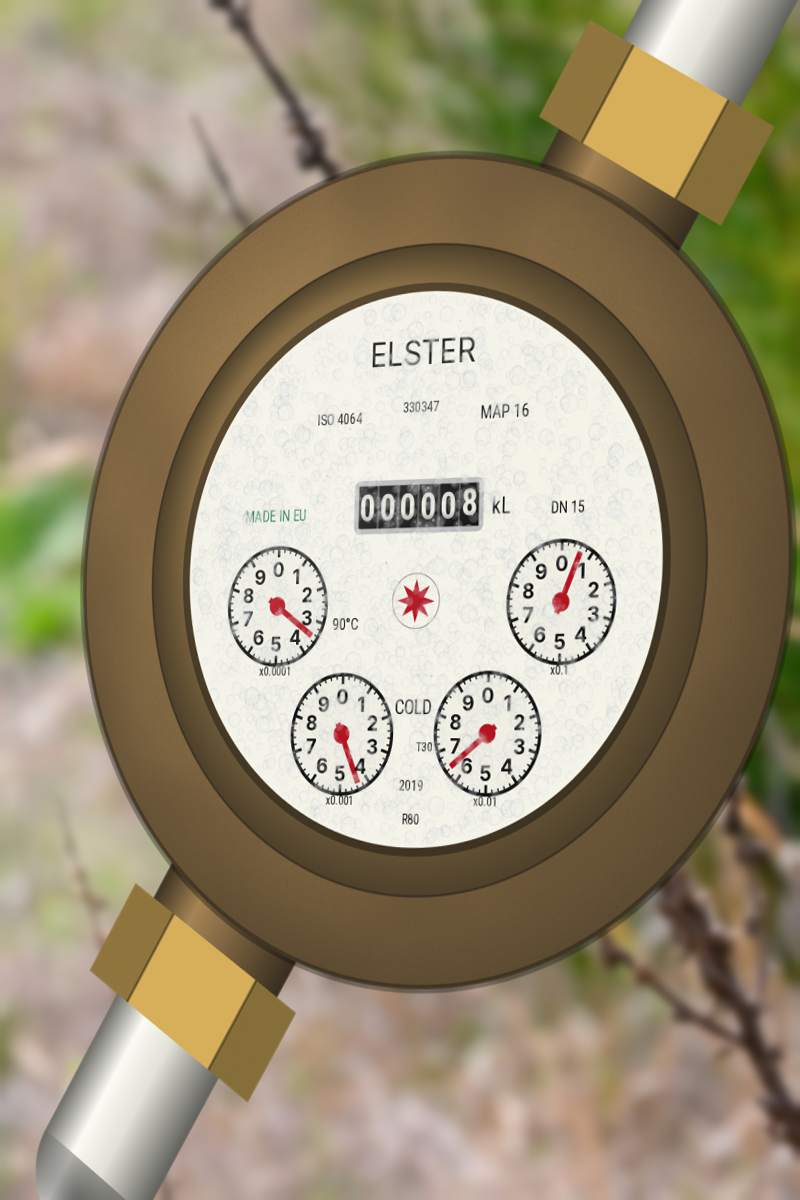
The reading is 8.0643 kL
